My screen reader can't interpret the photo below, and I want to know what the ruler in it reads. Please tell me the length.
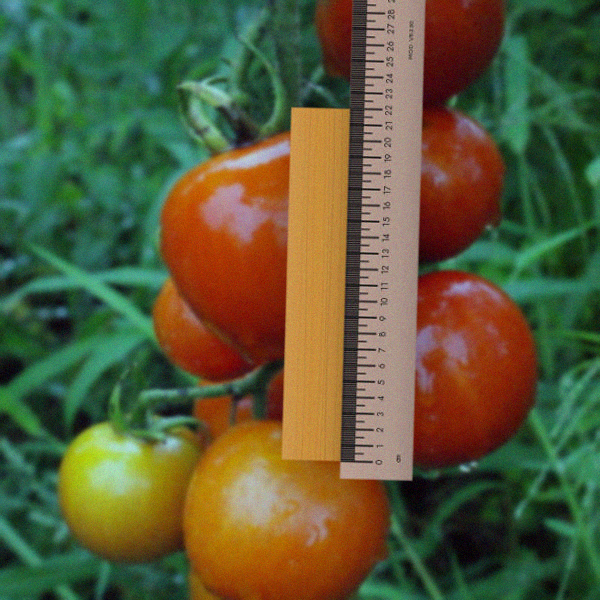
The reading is 22 cm
